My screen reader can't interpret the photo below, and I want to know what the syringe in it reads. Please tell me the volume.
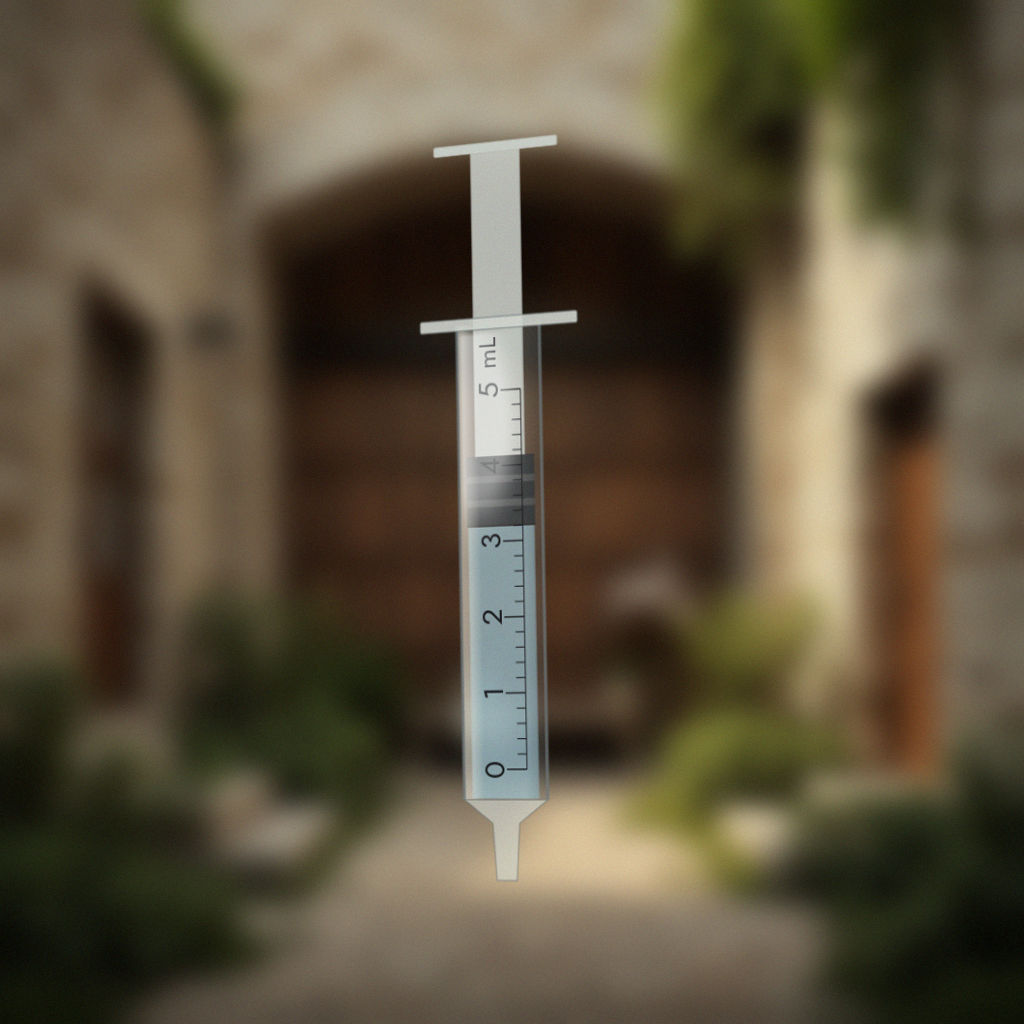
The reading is 3.2 mL
